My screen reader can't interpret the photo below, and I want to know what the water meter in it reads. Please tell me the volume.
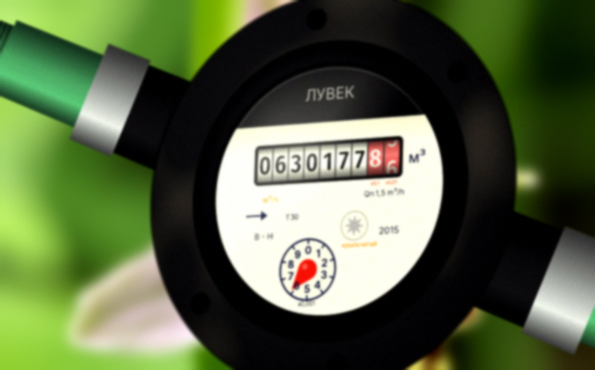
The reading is 630177.856 m³
